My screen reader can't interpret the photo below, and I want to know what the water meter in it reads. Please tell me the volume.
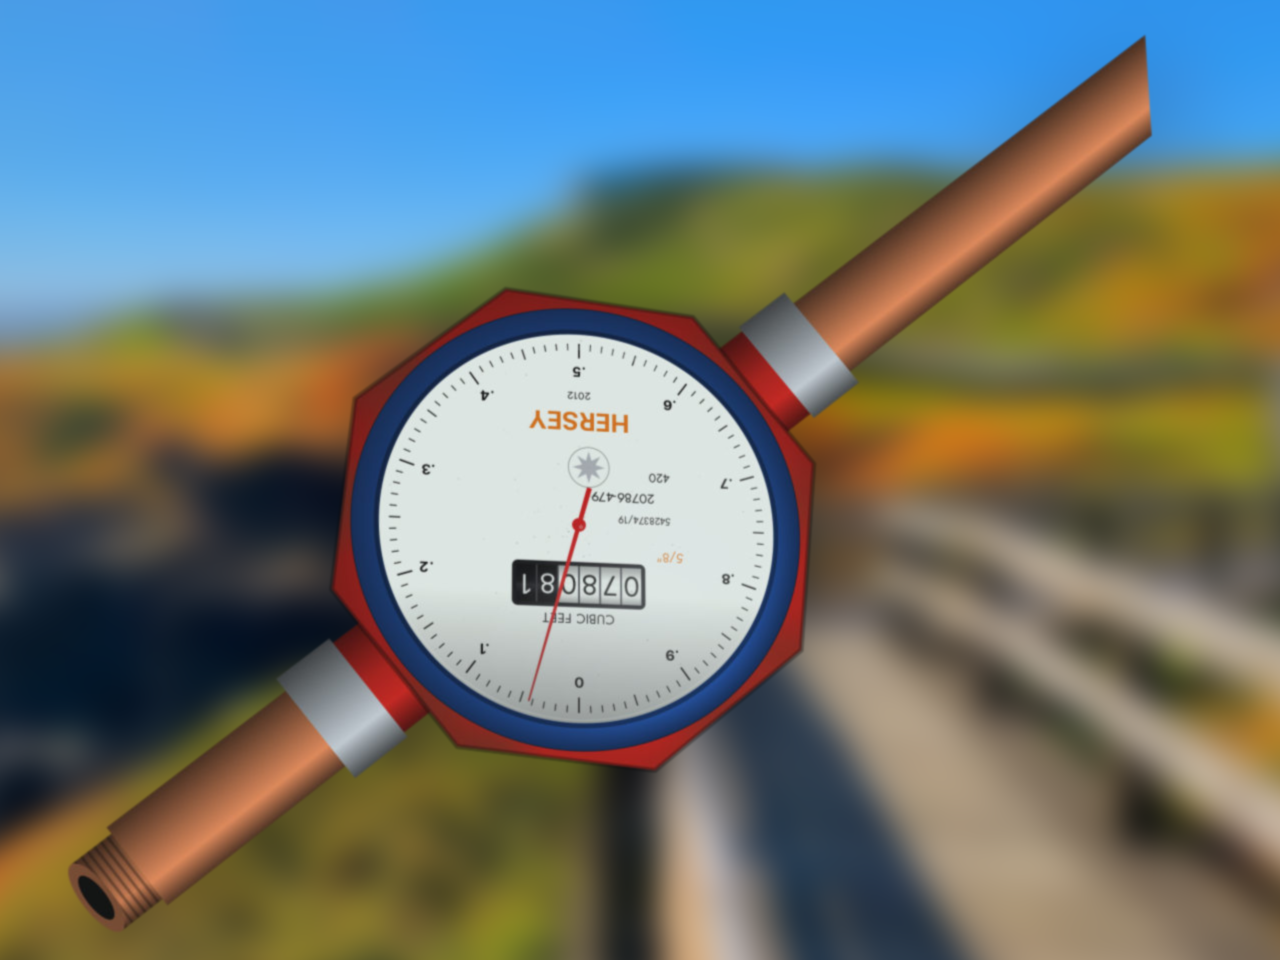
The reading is 78081.04 ft³
